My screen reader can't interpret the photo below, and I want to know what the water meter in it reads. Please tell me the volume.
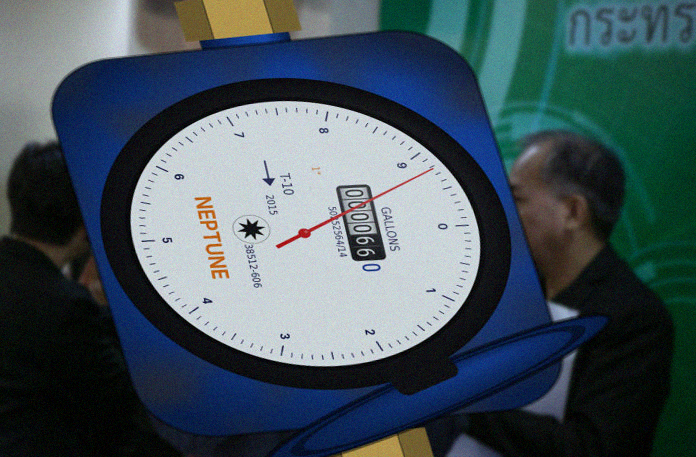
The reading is 659.2 gal
